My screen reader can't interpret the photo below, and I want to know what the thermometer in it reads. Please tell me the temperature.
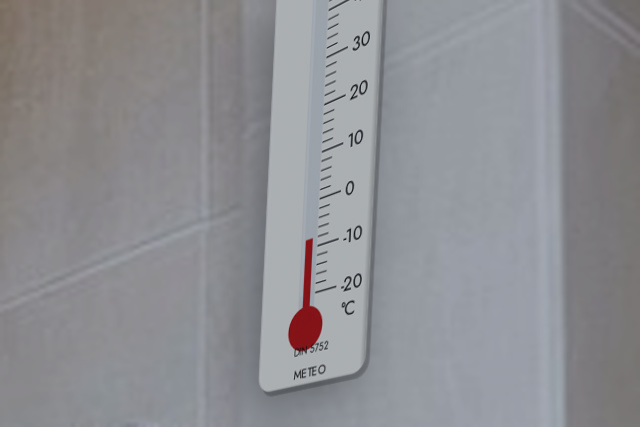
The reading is -8 °C
